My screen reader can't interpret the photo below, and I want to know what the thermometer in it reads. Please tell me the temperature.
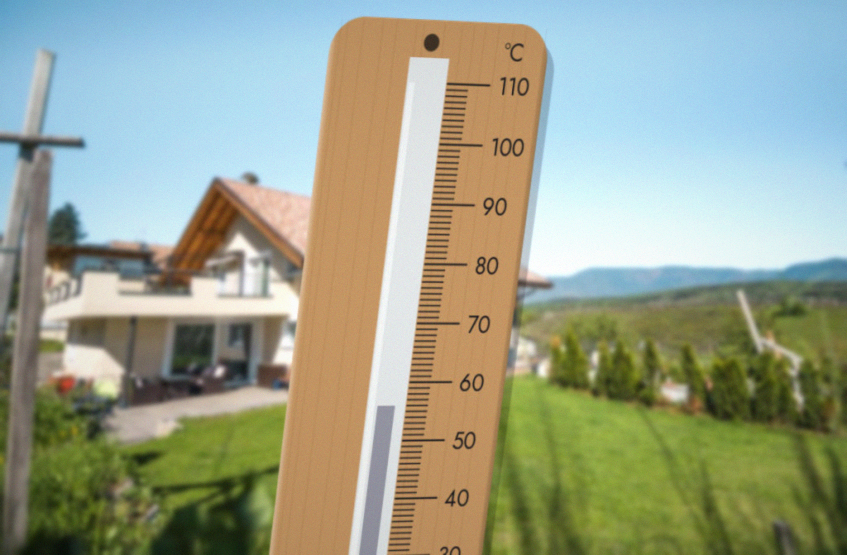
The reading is 56 °C
